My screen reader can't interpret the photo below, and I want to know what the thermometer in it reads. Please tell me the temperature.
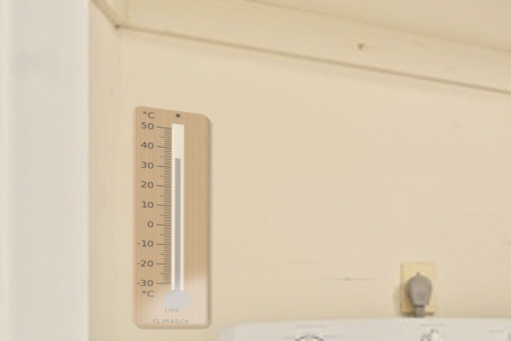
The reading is 35 °C
